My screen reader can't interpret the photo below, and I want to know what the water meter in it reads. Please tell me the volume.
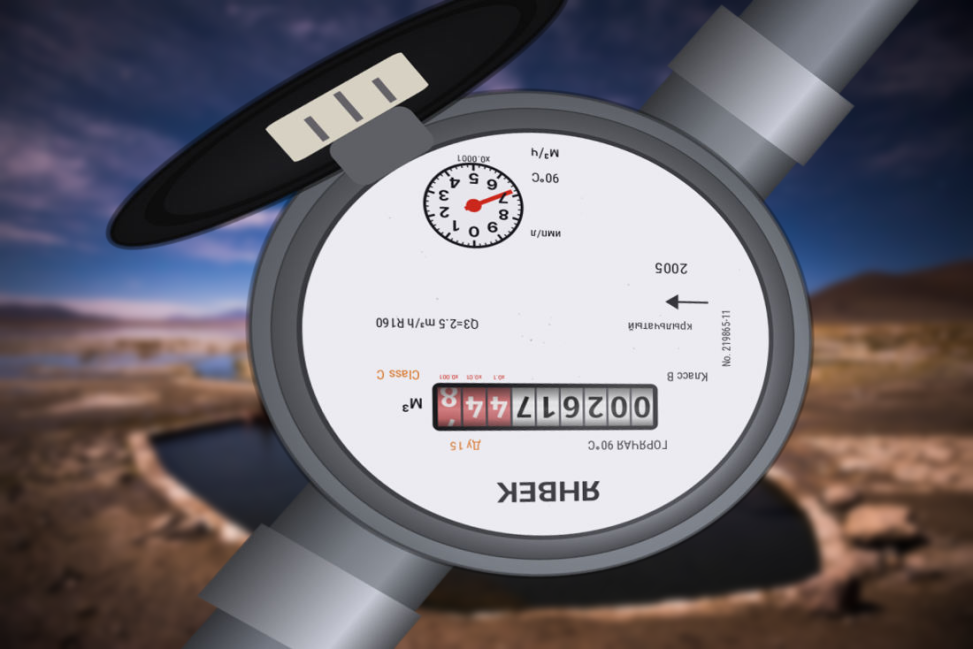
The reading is 2617.4476 m³
